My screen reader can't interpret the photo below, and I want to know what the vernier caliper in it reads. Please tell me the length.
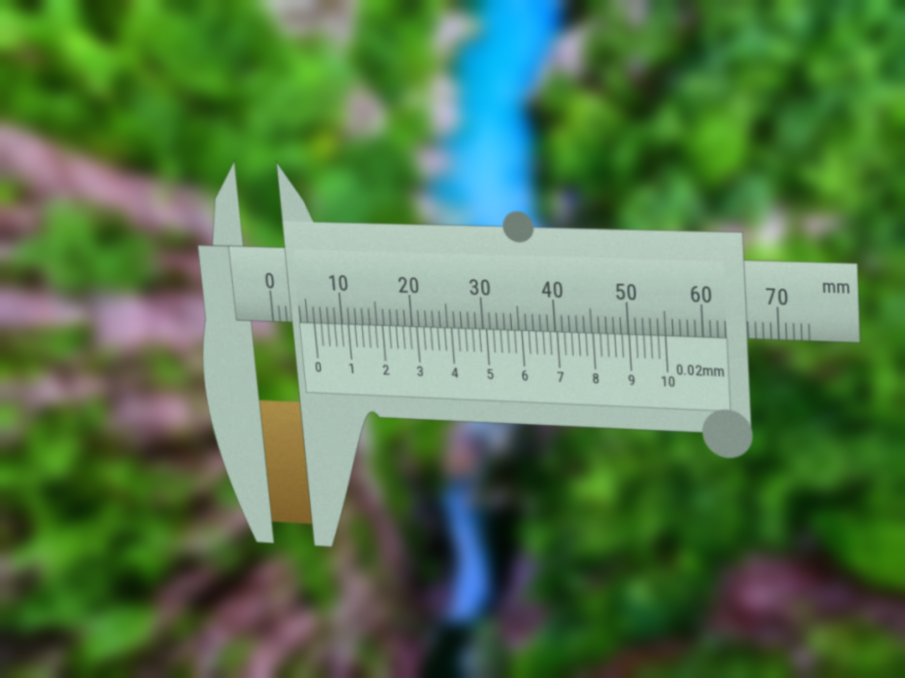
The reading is 6.0 mm
